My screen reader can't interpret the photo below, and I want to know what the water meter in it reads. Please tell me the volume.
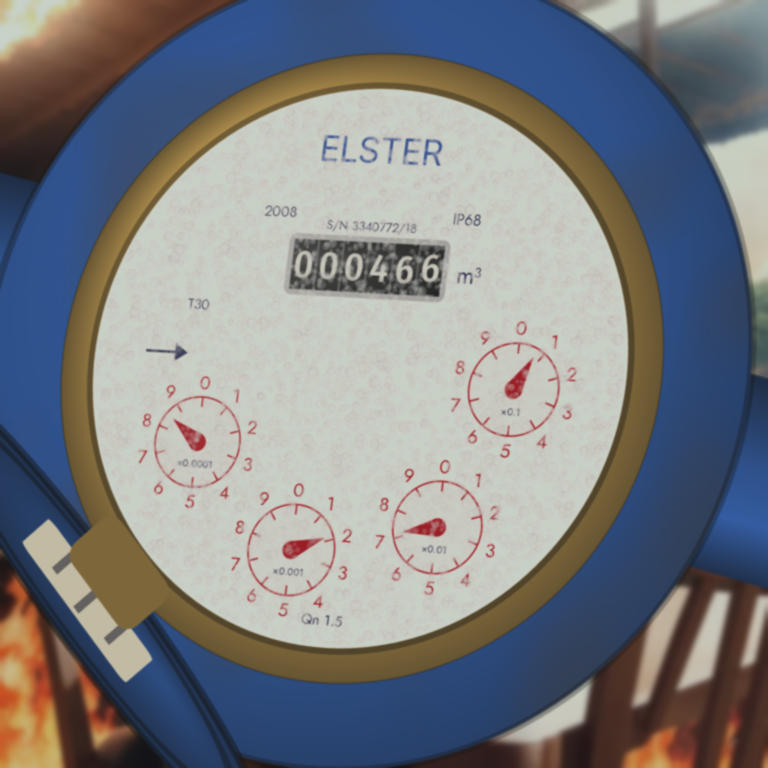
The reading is 466.0718 m³
